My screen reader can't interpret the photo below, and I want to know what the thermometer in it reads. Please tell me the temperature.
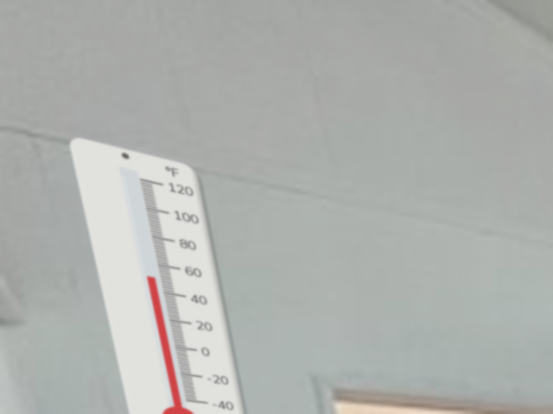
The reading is 50 °F
